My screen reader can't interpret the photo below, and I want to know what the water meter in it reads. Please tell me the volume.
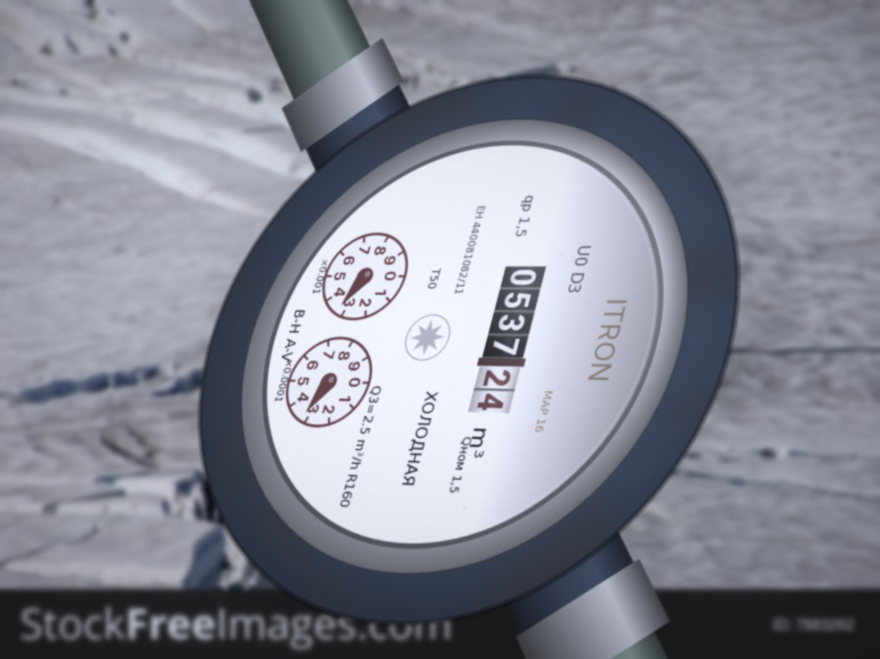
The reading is 537.2433 m³
